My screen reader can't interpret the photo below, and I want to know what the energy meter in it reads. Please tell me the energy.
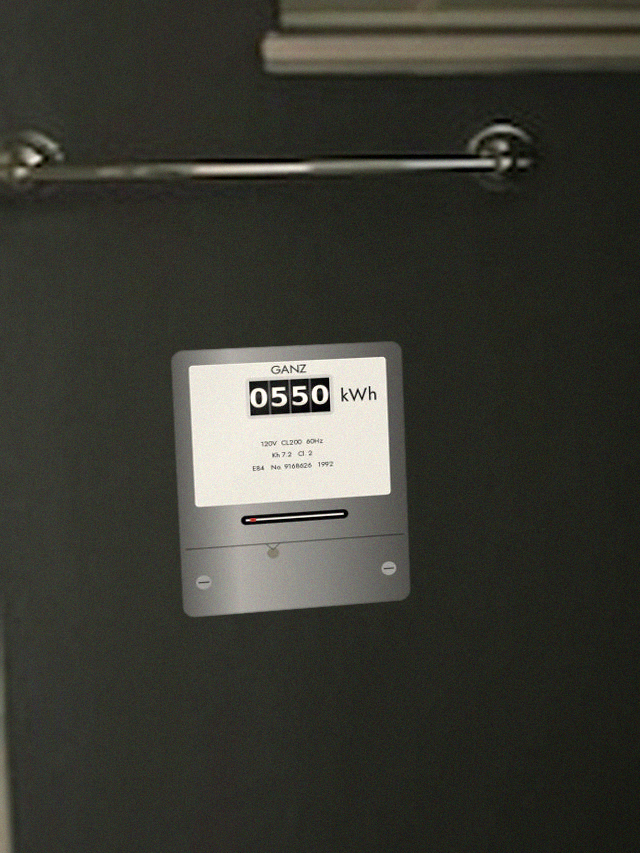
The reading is 550 kWh
